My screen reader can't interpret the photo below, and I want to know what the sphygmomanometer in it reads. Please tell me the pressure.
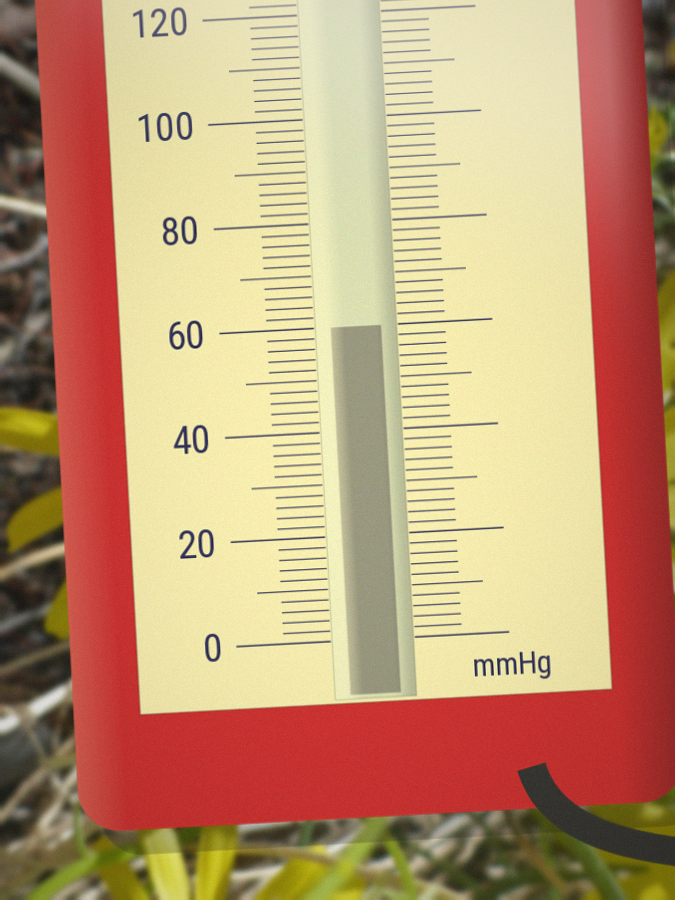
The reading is 60 mmHg
